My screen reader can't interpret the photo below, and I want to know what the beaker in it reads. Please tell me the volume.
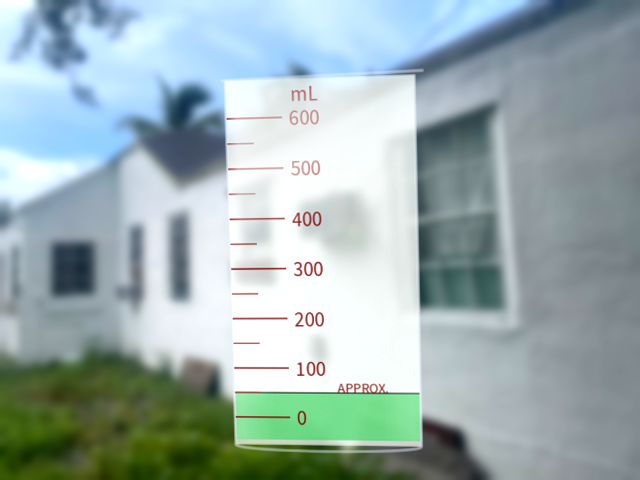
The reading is 50 mL
